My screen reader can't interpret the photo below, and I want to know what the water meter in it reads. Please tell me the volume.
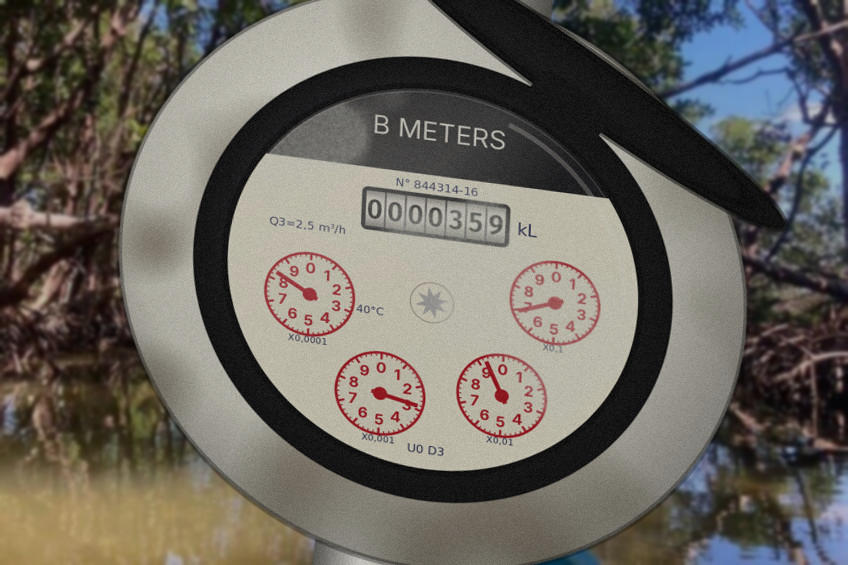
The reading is 359.6928 kL
